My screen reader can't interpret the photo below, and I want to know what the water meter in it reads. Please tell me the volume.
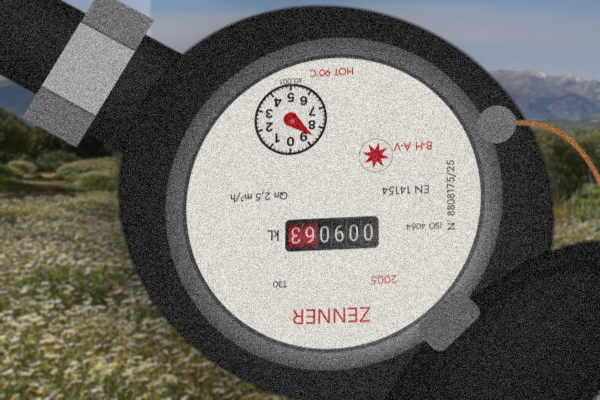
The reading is 90.638 kL
